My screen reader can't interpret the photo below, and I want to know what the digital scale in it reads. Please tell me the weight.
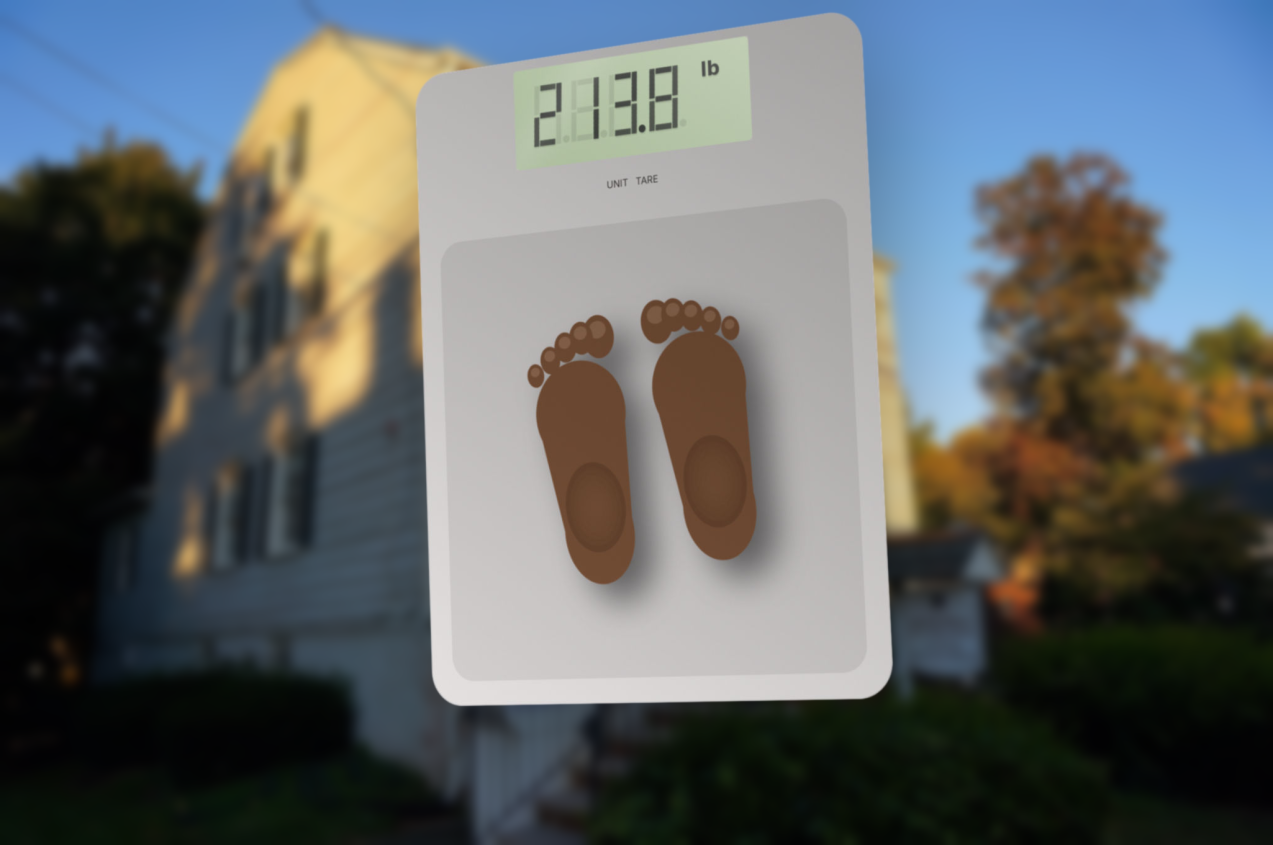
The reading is 213.8 lb
